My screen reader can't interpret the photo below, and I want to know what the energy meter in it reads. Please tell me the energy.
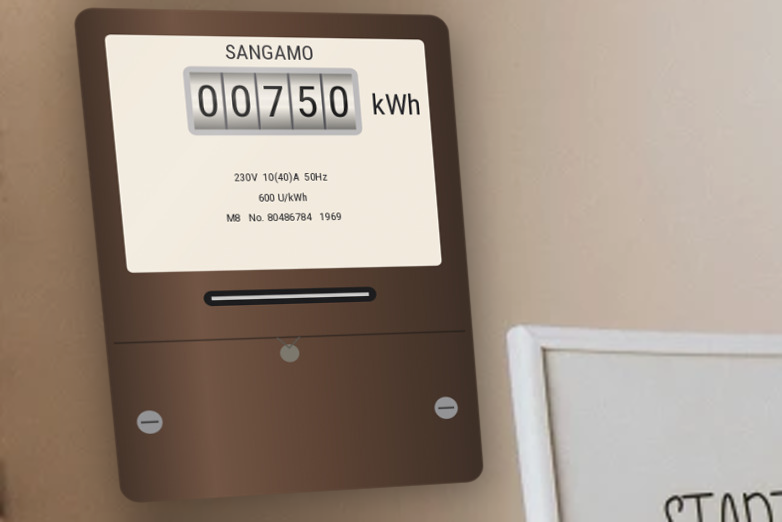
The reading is 750 kWh
